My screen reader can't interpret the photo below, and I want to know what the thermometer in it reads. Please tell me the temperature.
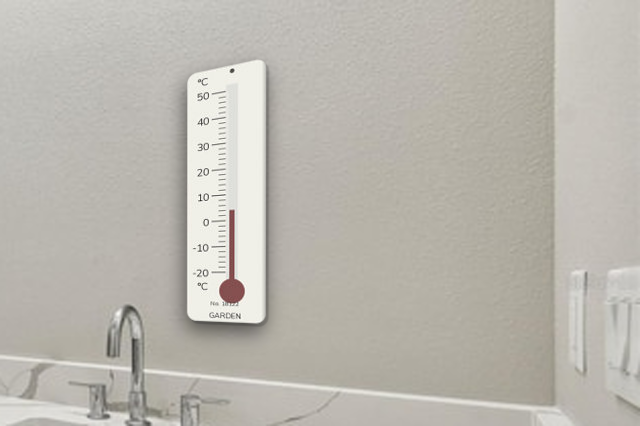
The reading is 4 °C
